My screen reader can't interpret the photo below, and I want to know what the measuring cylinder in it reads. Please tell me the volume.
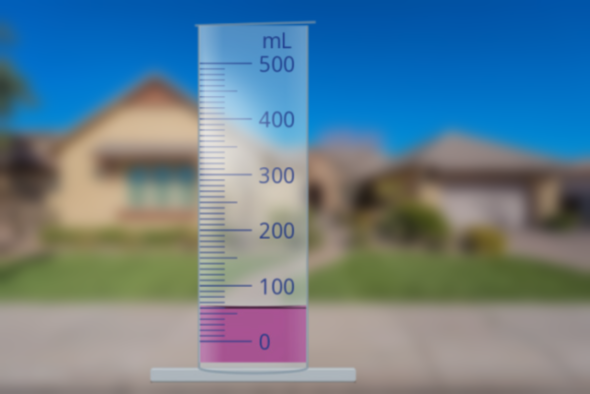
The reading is 60 mL
